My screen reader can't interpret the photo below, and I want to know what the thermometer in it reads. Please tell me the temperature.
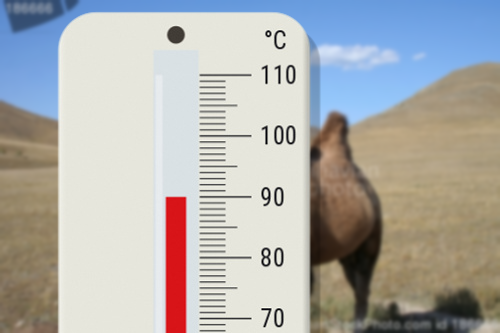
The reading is 90 °C
